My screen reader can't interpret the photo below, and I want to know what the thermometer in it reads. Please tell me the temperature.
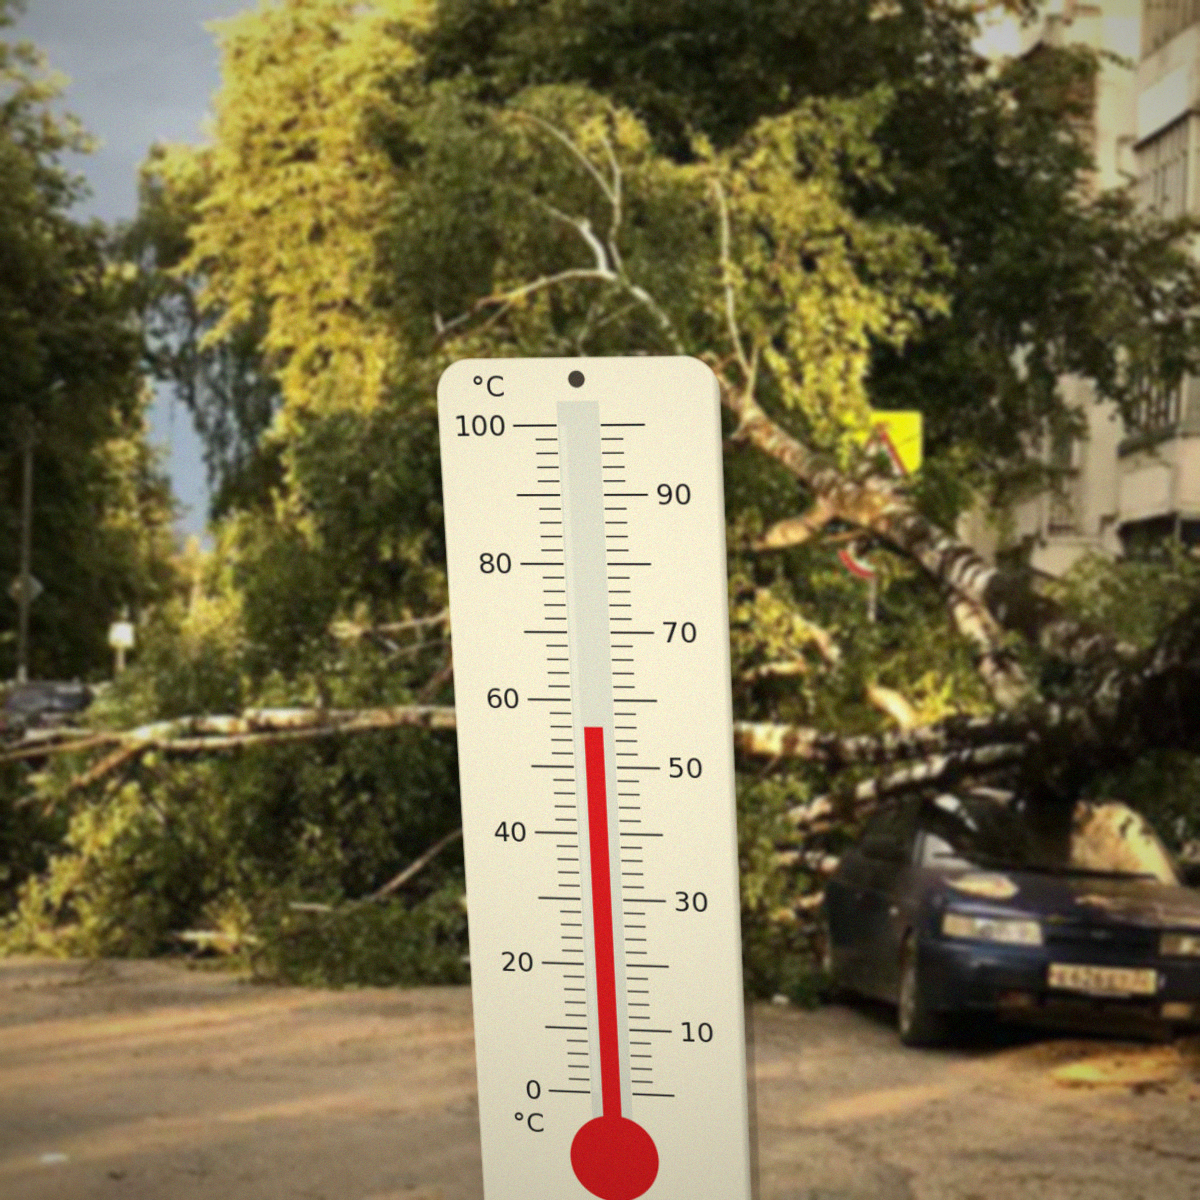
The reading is 56 °C
